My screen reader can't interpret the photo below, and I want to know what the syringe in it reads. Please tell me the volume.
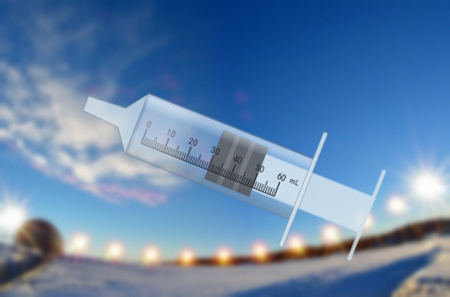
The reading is 30 mL
